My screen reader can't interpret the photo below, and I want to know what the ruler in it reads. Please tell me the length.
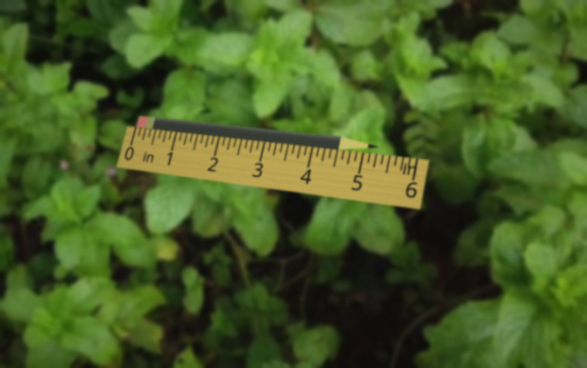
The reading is 5.25 in
